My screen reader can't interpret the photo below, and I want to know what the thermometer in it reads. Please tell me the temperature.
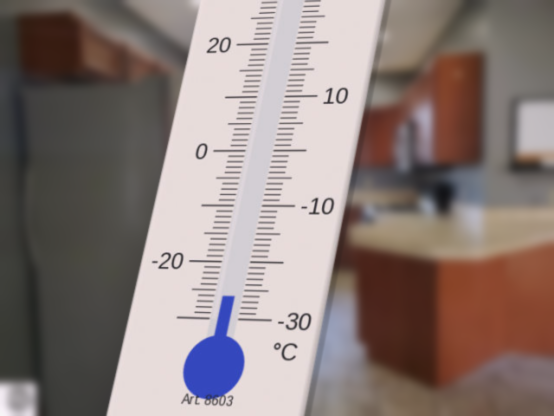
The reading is -26 °C
